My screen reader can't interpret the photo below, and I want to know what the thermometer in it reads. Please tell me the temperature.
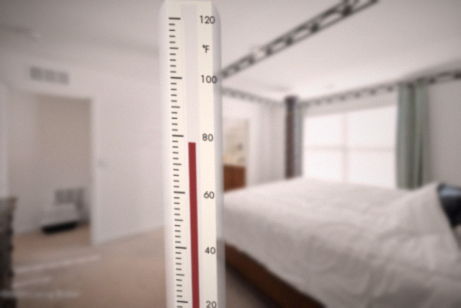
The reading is 78 °F
